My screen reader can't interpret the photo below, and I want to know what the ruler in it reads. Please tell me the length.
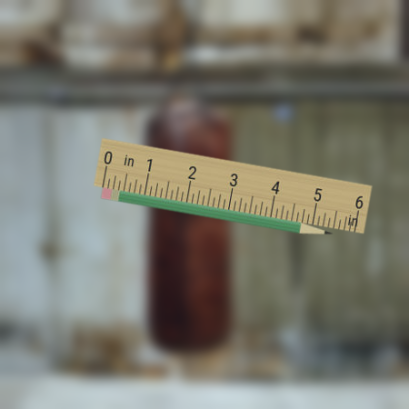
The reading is 5.5 in
